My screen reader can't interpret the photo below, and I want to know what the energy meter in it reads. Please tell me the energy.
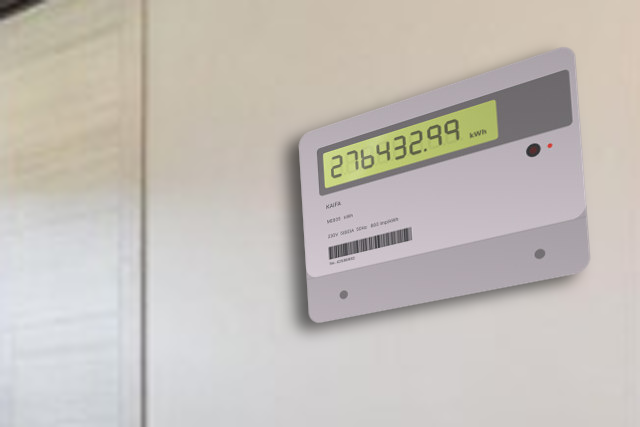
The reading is 276432.99 kWh
